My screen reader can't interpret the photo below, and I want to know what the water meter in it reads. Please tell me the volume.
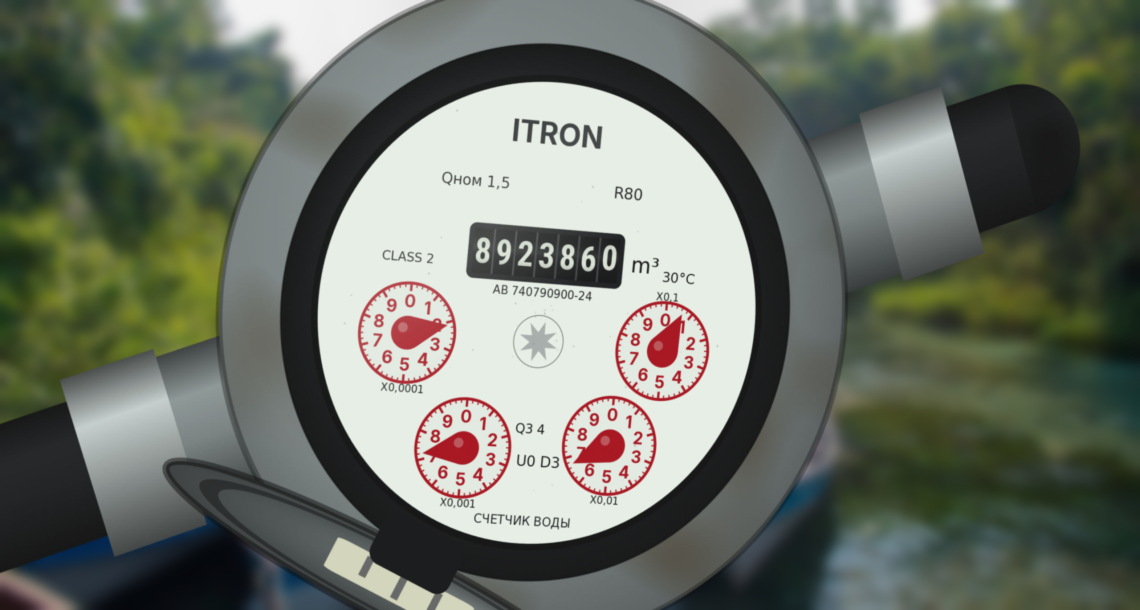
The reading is 8923860.0672 m³
